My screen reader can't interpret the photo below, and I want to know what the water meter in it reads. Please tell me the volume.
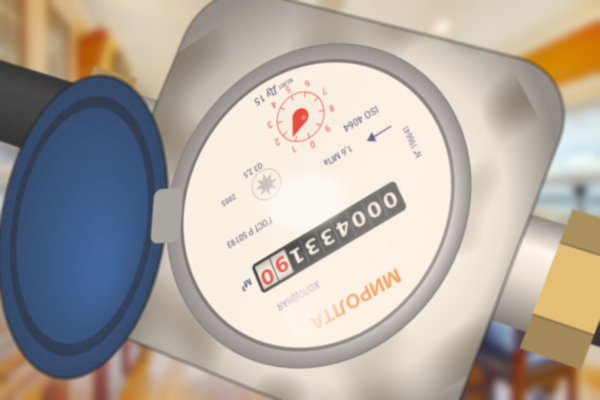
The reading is 4331.901 m³
